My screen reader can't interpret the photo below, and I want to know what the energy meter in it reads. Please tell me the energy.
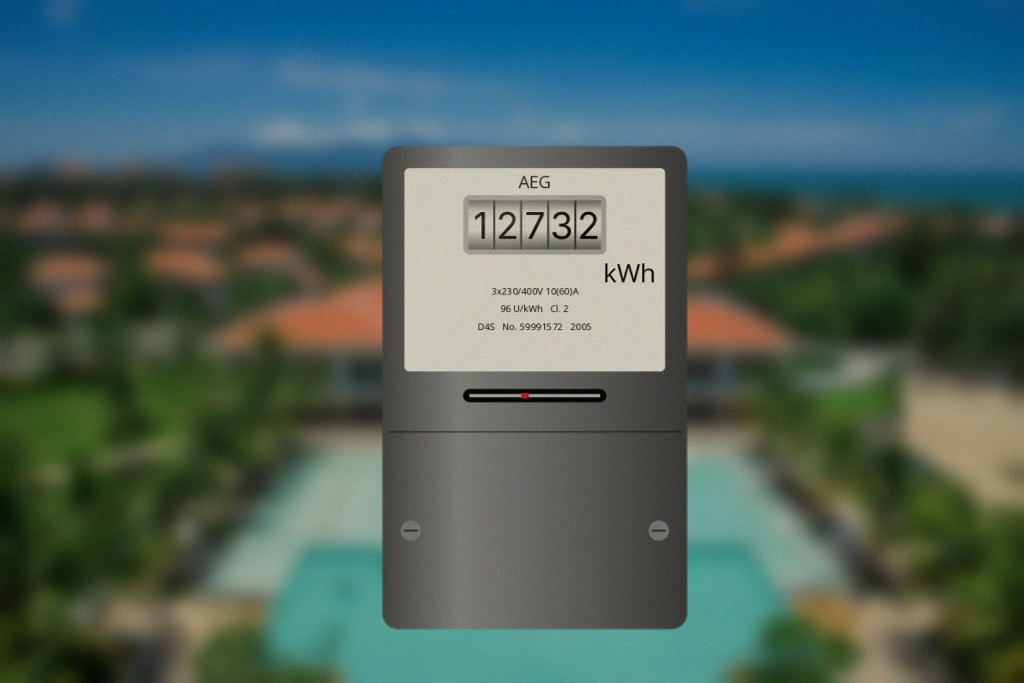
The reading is 12732 kWh
